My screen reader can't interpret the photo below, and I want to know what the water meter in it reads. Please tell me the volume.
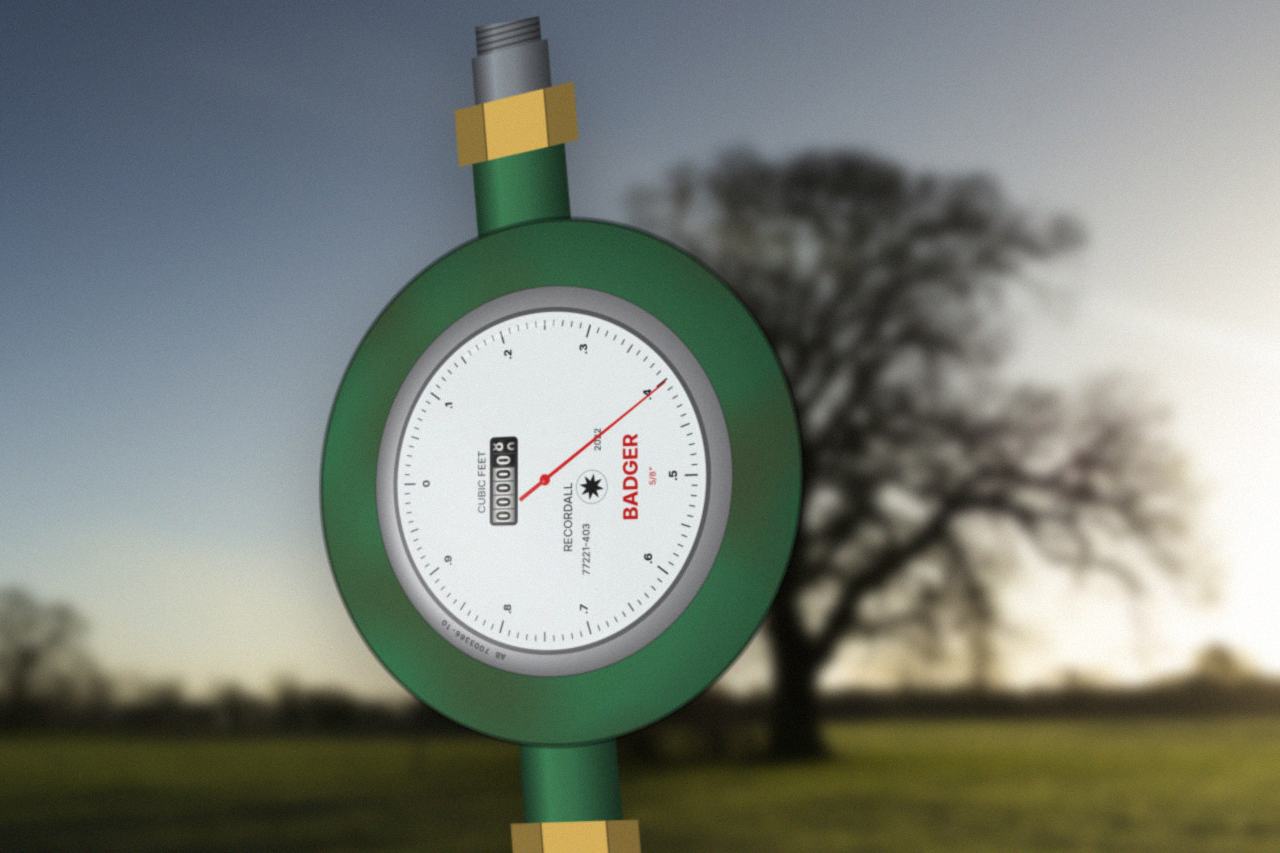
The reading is 8.40 ft³
